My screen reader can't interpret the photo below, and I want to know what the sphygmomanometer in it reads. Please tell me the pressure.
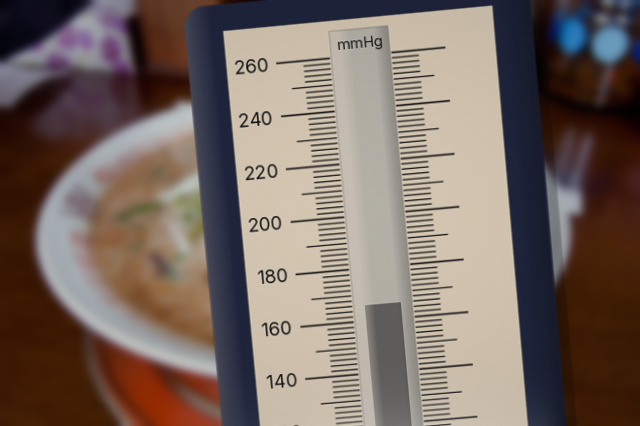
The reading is 166 mmHg
